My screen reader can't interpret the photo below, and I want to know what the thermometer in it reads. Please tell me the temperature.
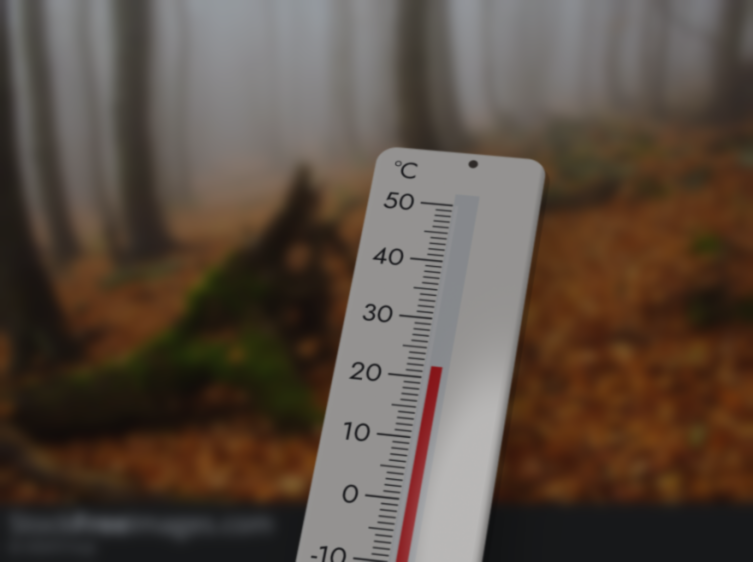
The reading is 22 °C
